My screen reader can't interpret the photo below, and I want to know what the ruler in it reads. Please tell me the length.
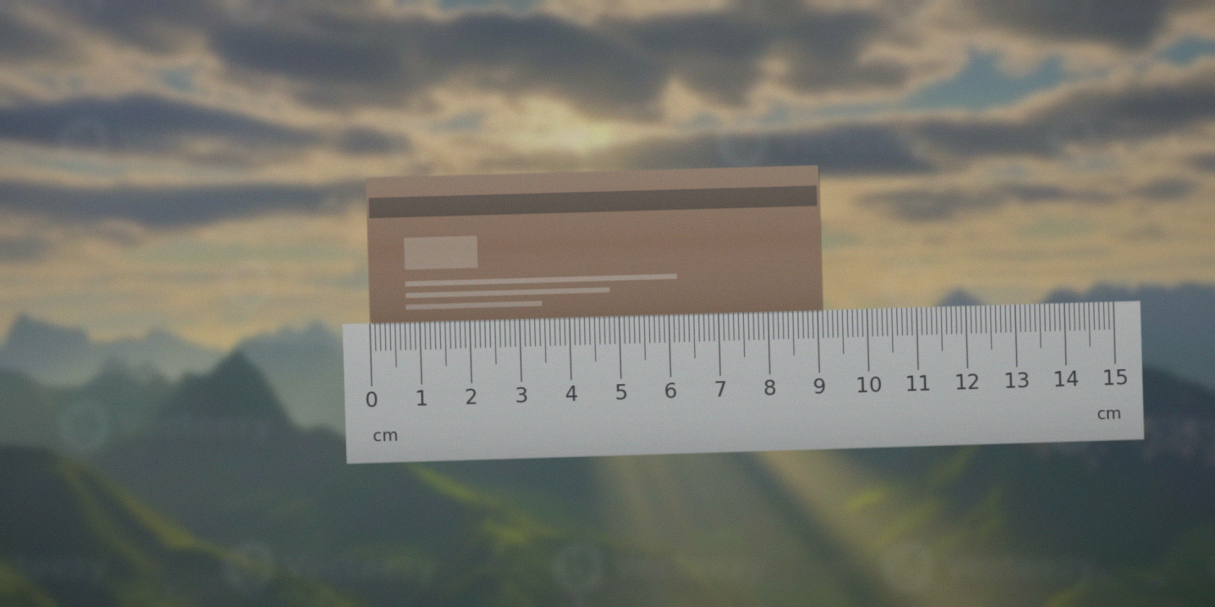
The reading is 9.1 cm
